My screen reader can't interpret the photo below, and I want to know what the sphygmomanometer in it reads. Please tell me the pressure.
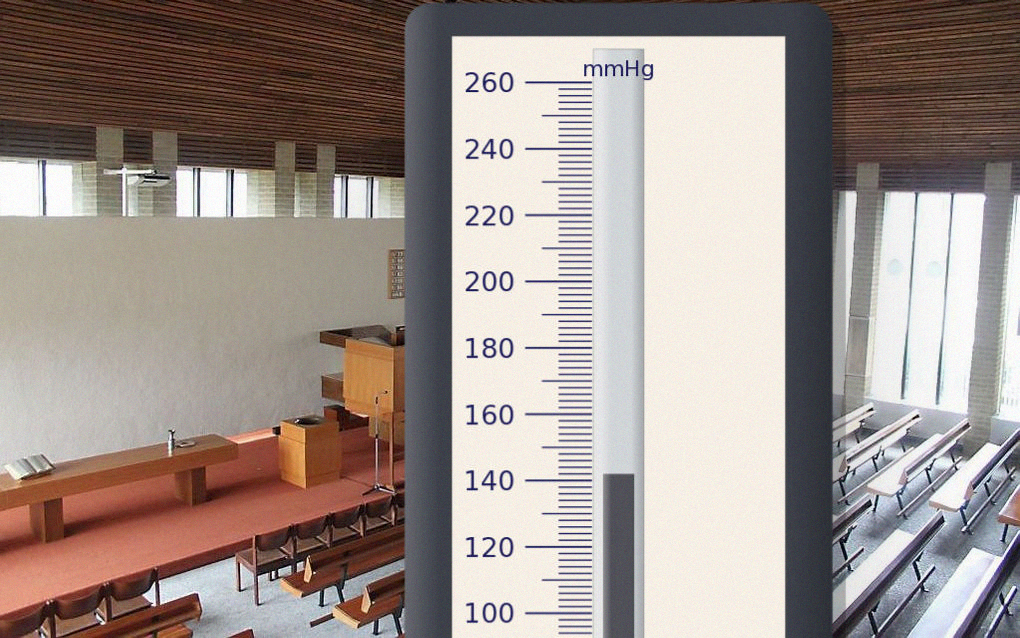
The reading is 142 mmHg
